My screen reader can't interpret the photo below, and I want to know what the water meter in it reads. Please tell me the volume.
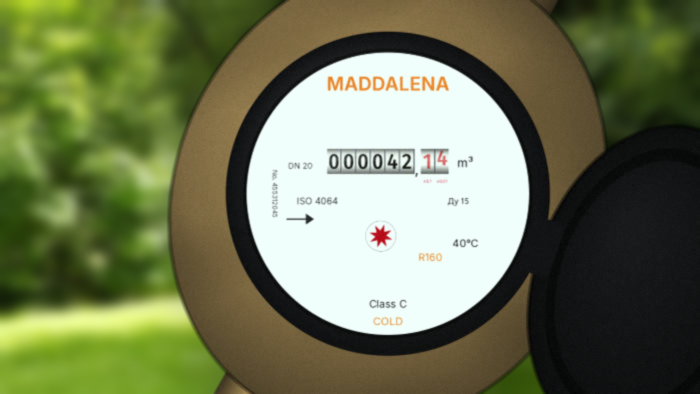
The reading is 42.14 m³
